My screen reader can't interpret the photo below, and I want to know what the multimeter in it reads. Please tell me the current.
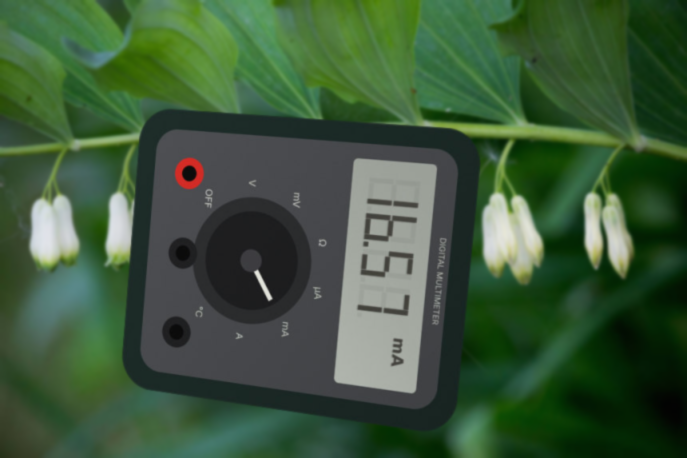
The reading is 16.57 mA
